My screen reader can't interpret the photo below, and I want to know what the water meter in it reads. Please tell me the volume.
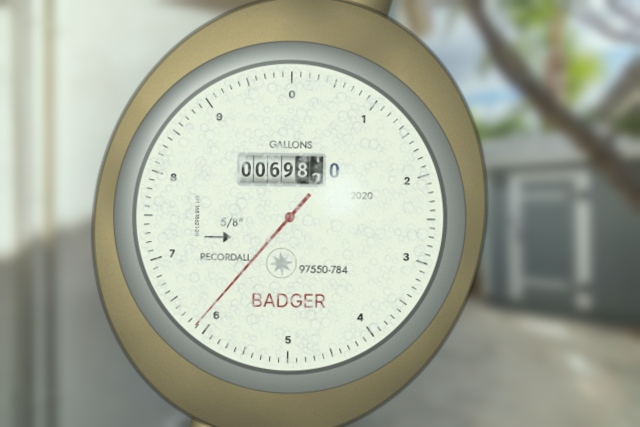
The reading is 69816.1 gal
